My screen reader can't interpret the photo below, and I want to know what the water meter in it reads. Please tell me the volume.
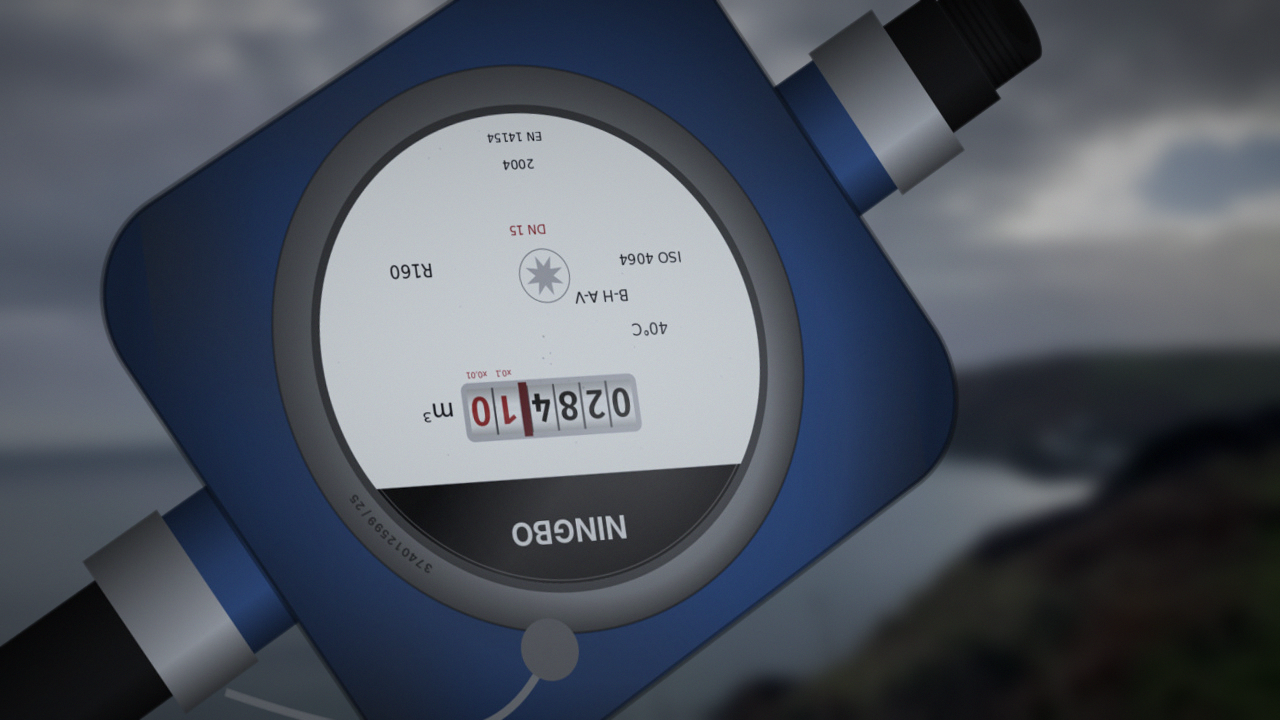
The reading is 284.10 m³
